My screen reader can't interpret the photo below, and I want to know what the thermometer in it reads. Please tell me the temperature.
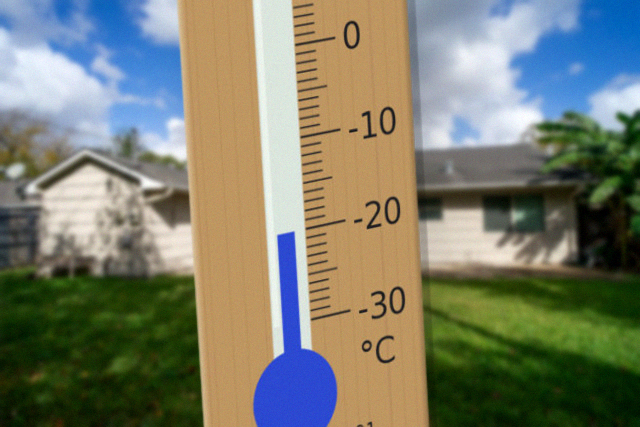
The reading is -20 °C
